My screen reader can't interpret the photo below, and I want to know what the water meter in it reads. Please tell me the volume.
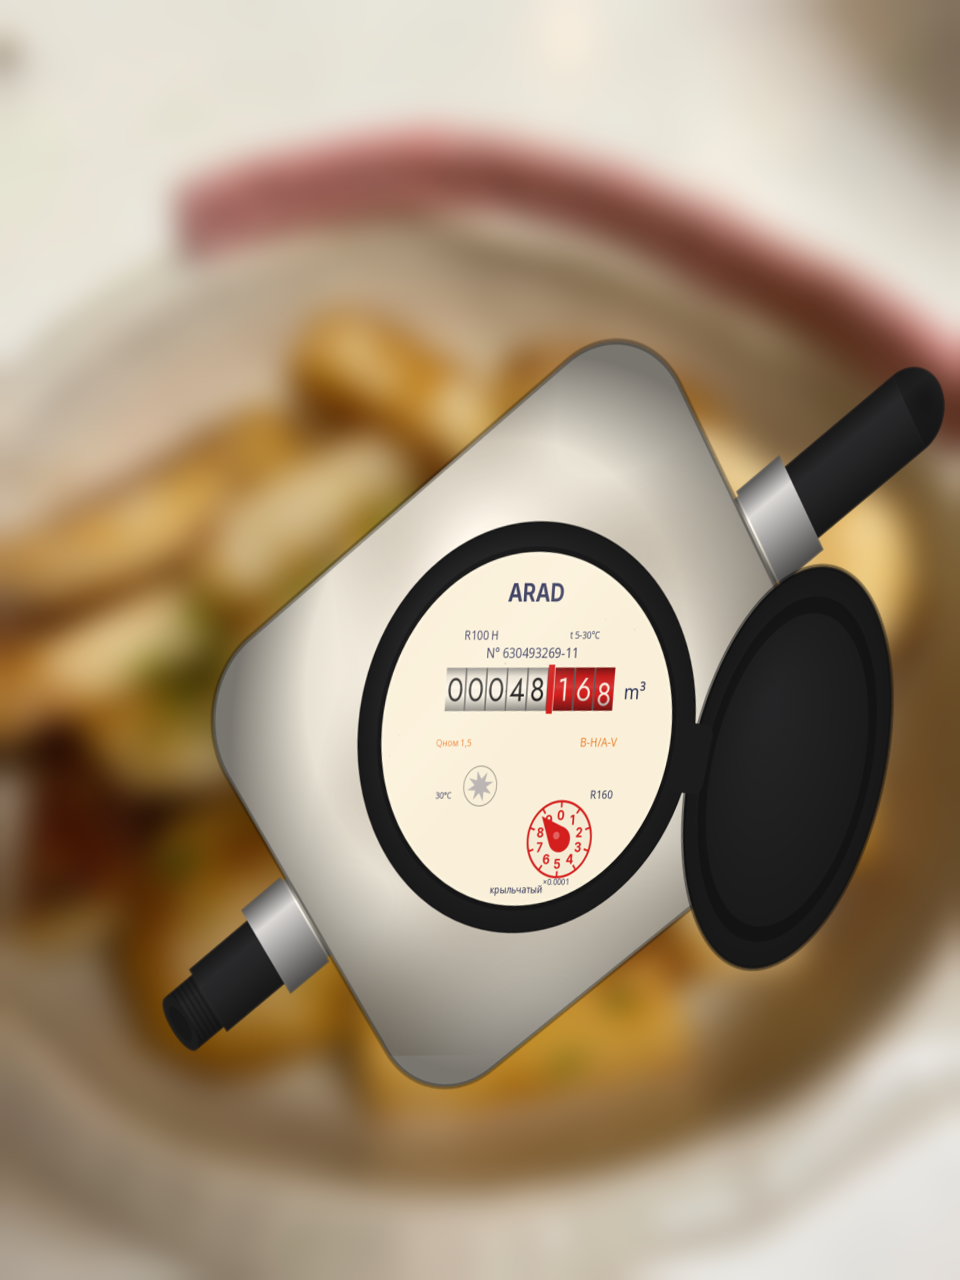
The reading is 48.1678 m³
